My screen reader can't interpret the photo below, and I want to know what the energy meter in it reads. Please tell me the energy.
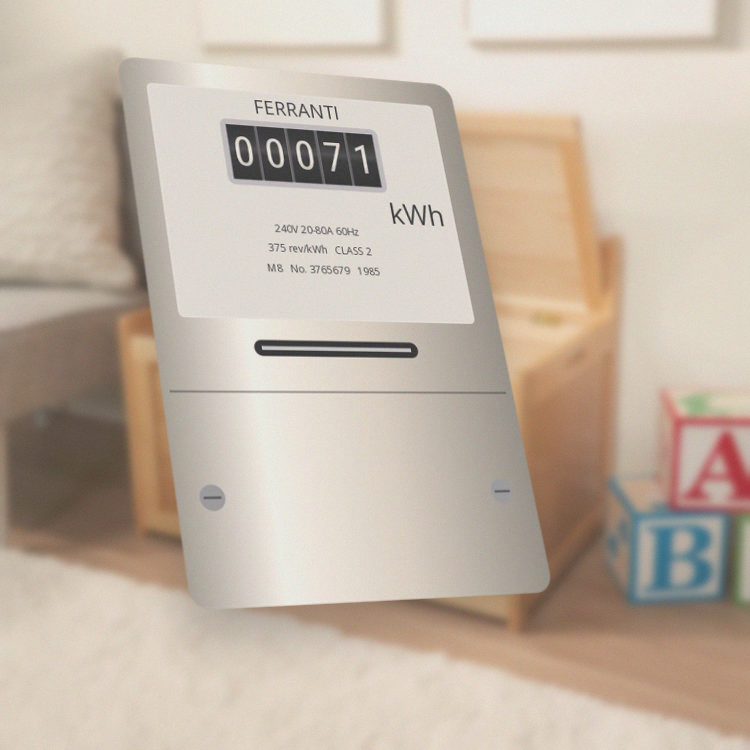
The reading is 71 kWh
